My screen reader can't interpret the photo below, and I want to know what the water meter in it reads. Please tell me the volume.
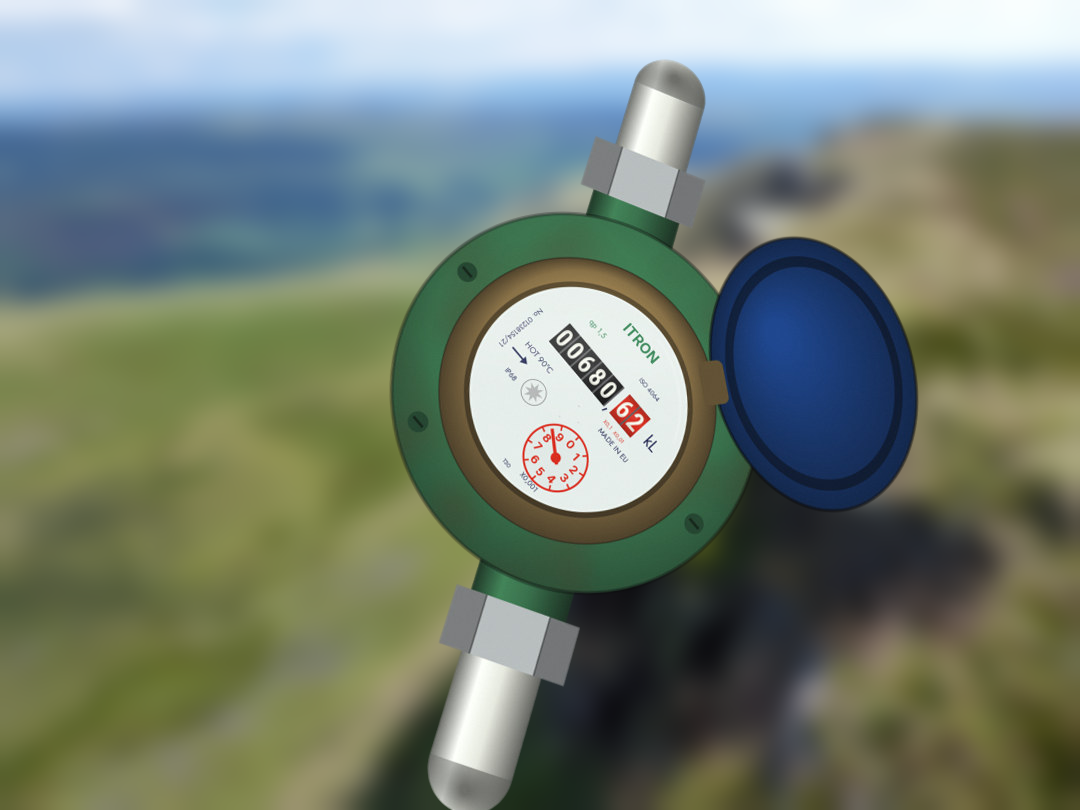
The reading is 680.628 kL
